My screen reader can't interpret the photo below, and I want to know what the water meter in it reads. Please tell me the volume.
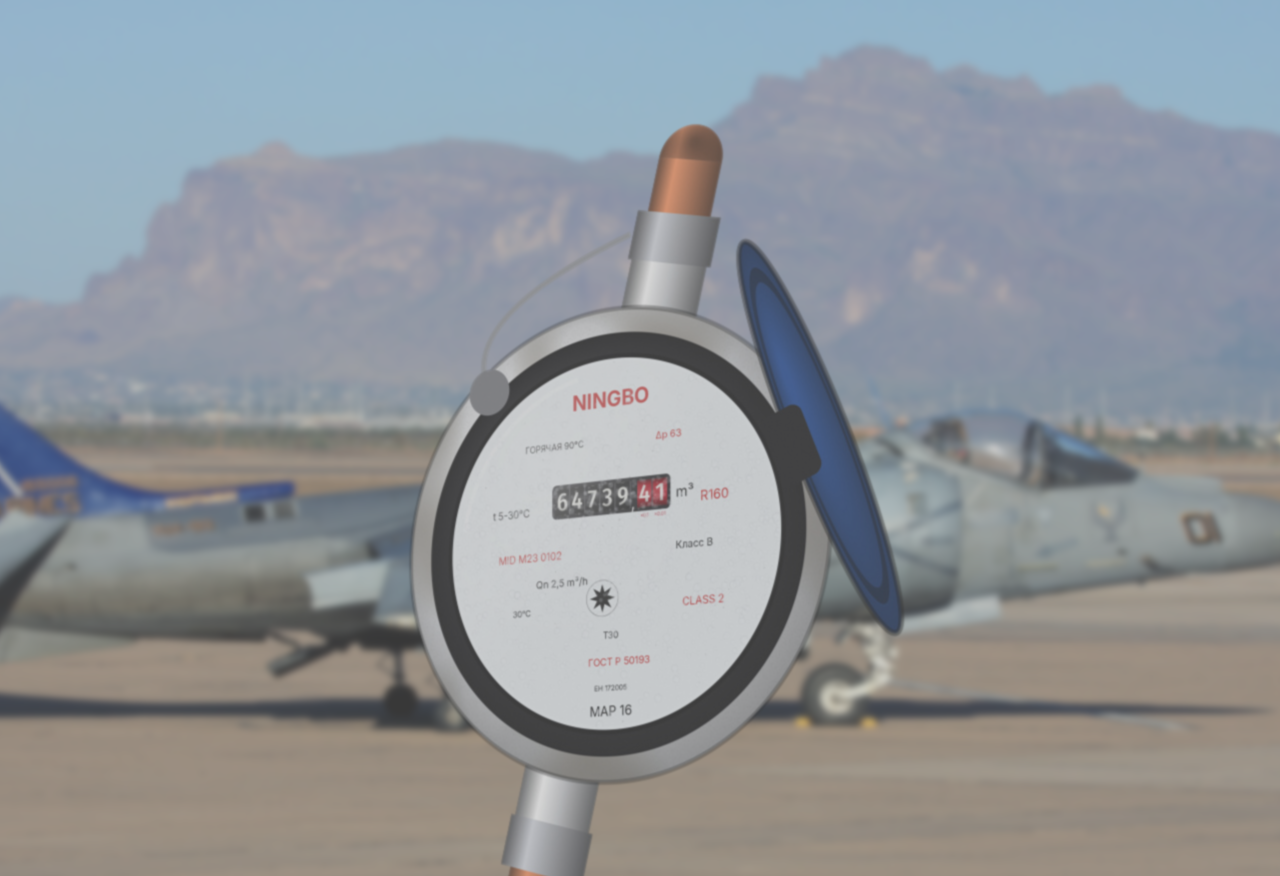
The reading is 64739.41 m³
